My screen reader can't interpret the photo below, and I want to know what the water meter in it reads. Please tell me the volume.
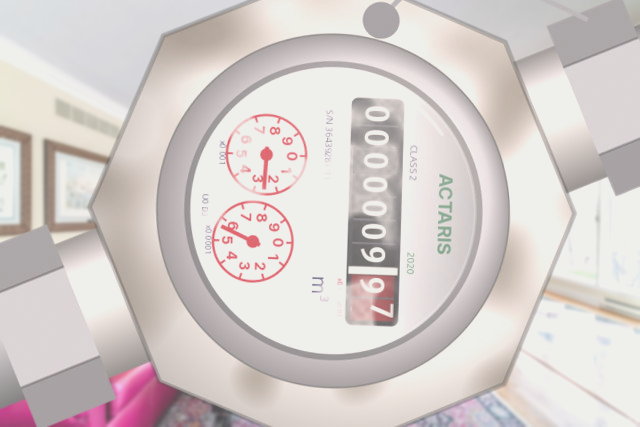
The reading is 9.9725 m³
